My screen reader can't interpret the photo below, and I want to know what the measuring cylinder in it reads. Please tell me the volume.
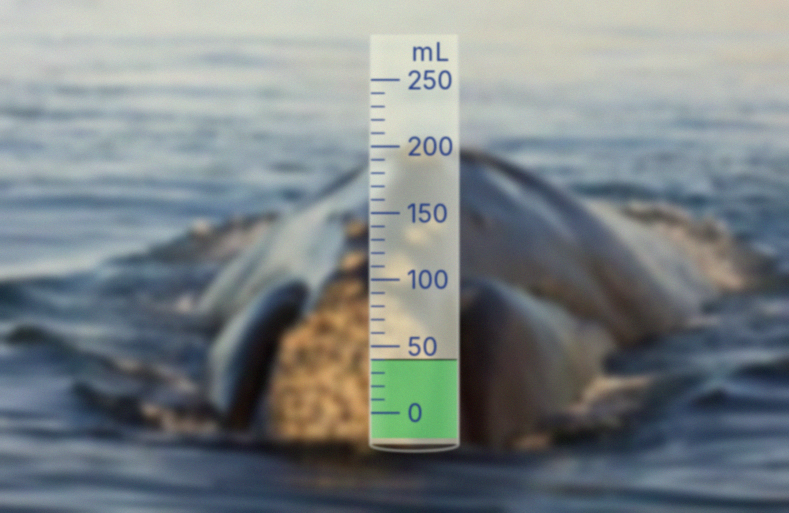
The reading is 40 mL
